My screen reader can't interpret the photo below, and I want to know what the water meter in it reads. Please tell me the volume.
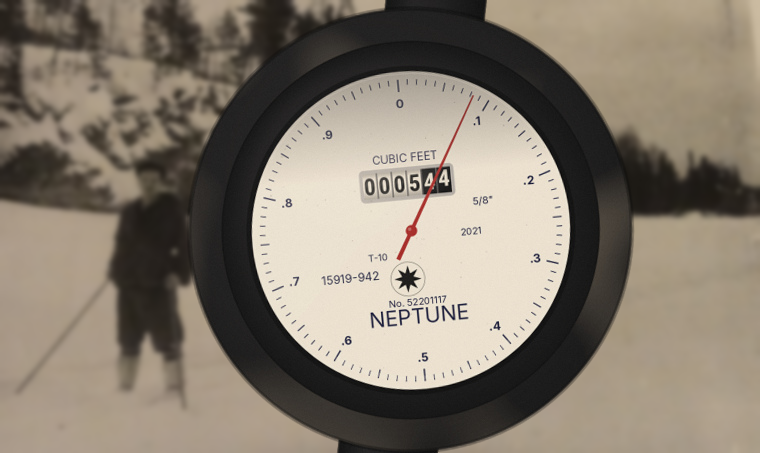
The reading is 544.08 ft³
